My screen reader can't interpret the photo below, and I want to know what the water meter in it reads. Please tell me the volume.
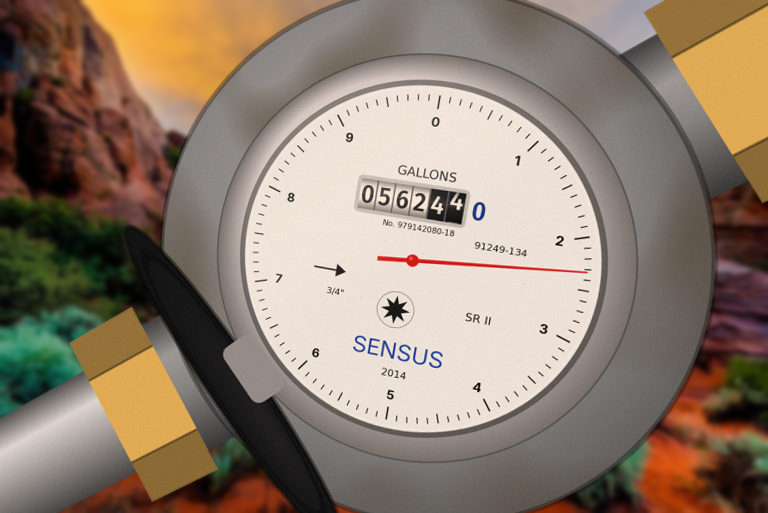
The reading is 562442.3 gal
